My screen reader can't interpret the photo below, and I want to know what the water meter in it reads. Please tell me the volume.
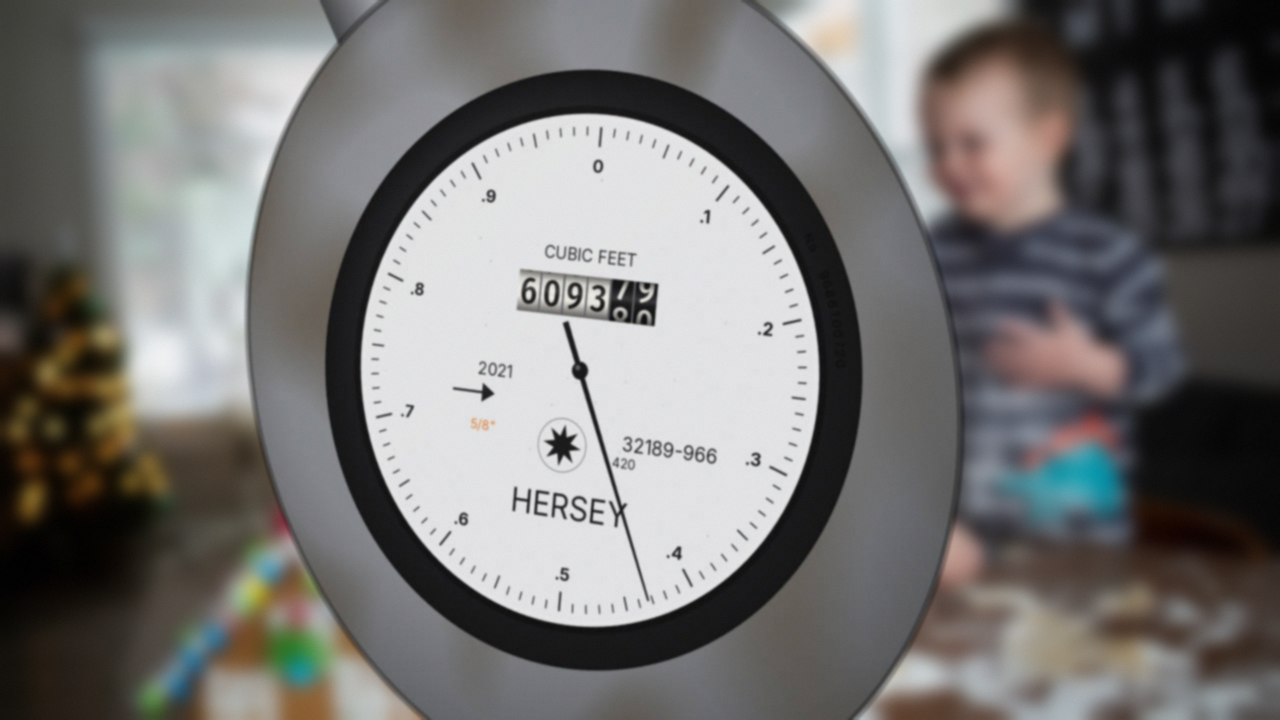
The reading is 609379.43 ft³
